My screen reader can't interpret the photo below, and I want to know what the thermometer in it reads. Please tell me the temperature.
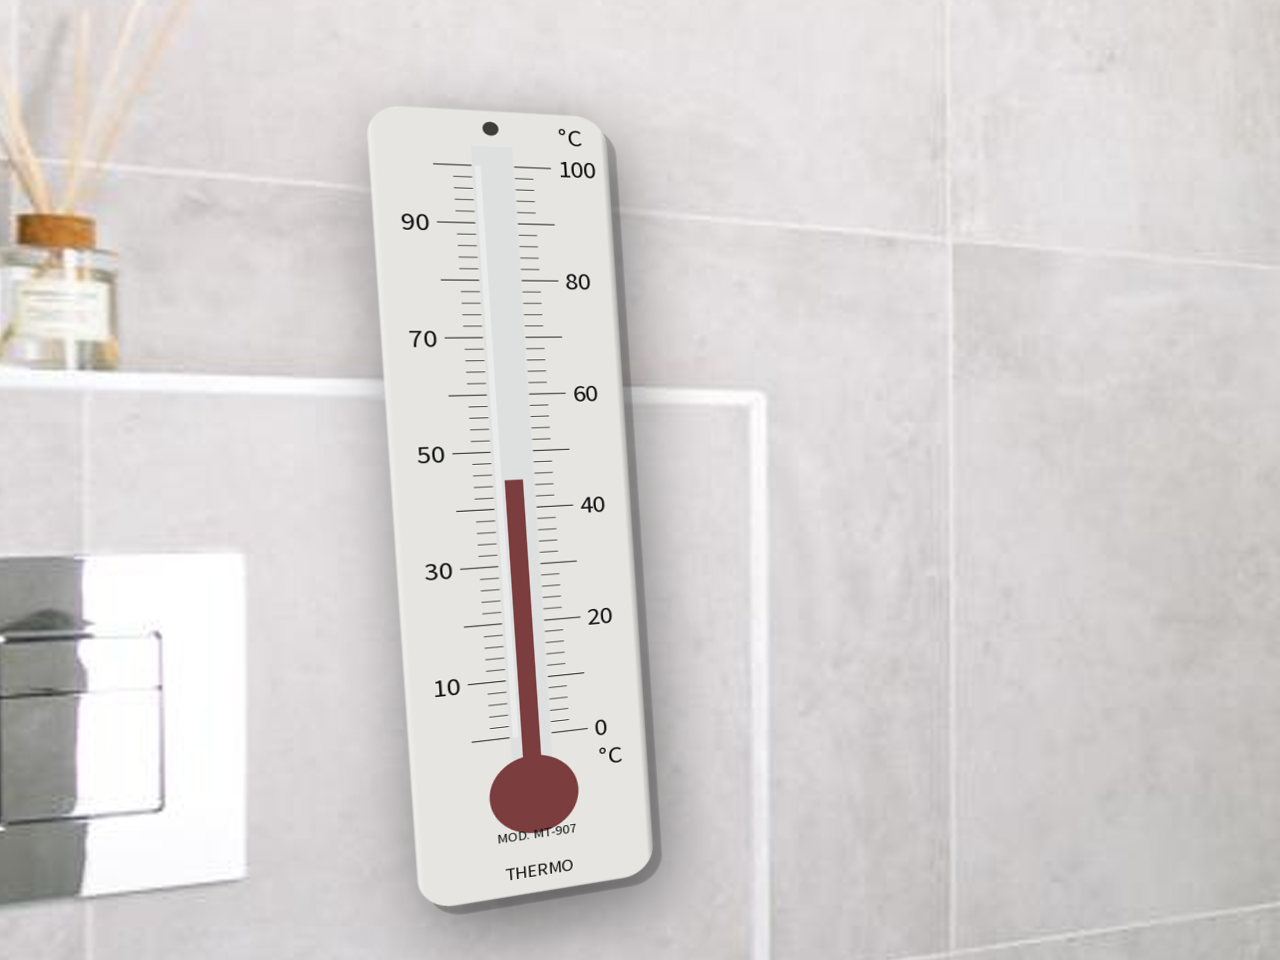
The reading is 45 °C
